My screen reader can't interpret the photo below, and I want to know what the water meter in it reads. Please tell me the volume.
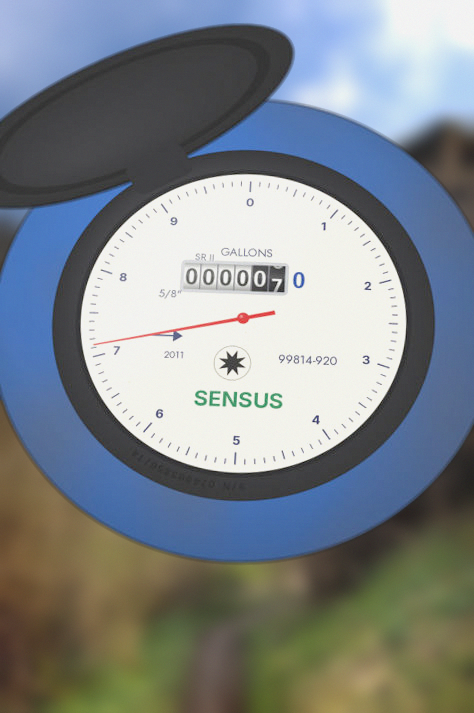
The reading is 67.1 gal
